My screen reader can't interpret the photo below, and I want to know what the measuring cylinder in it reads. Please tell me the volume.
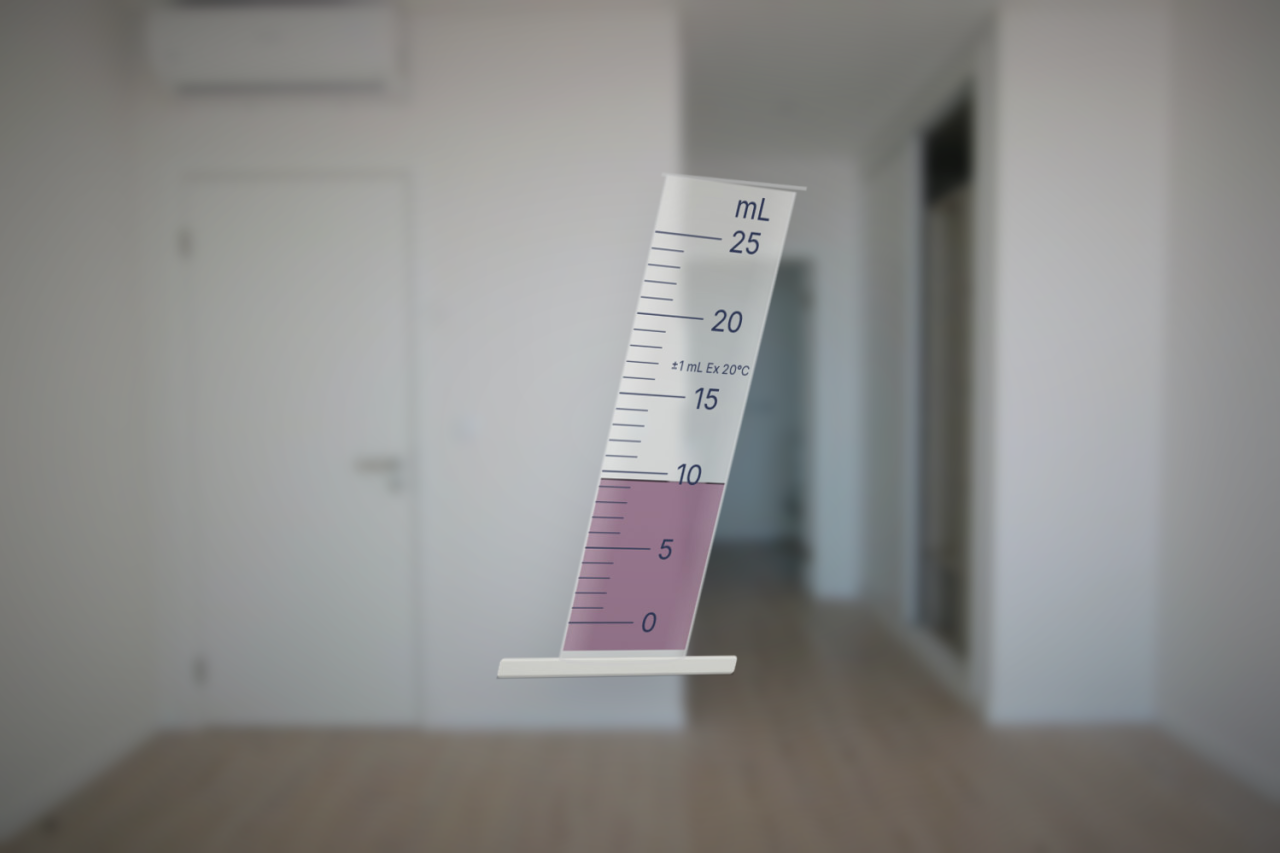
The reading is 9.5 mL
